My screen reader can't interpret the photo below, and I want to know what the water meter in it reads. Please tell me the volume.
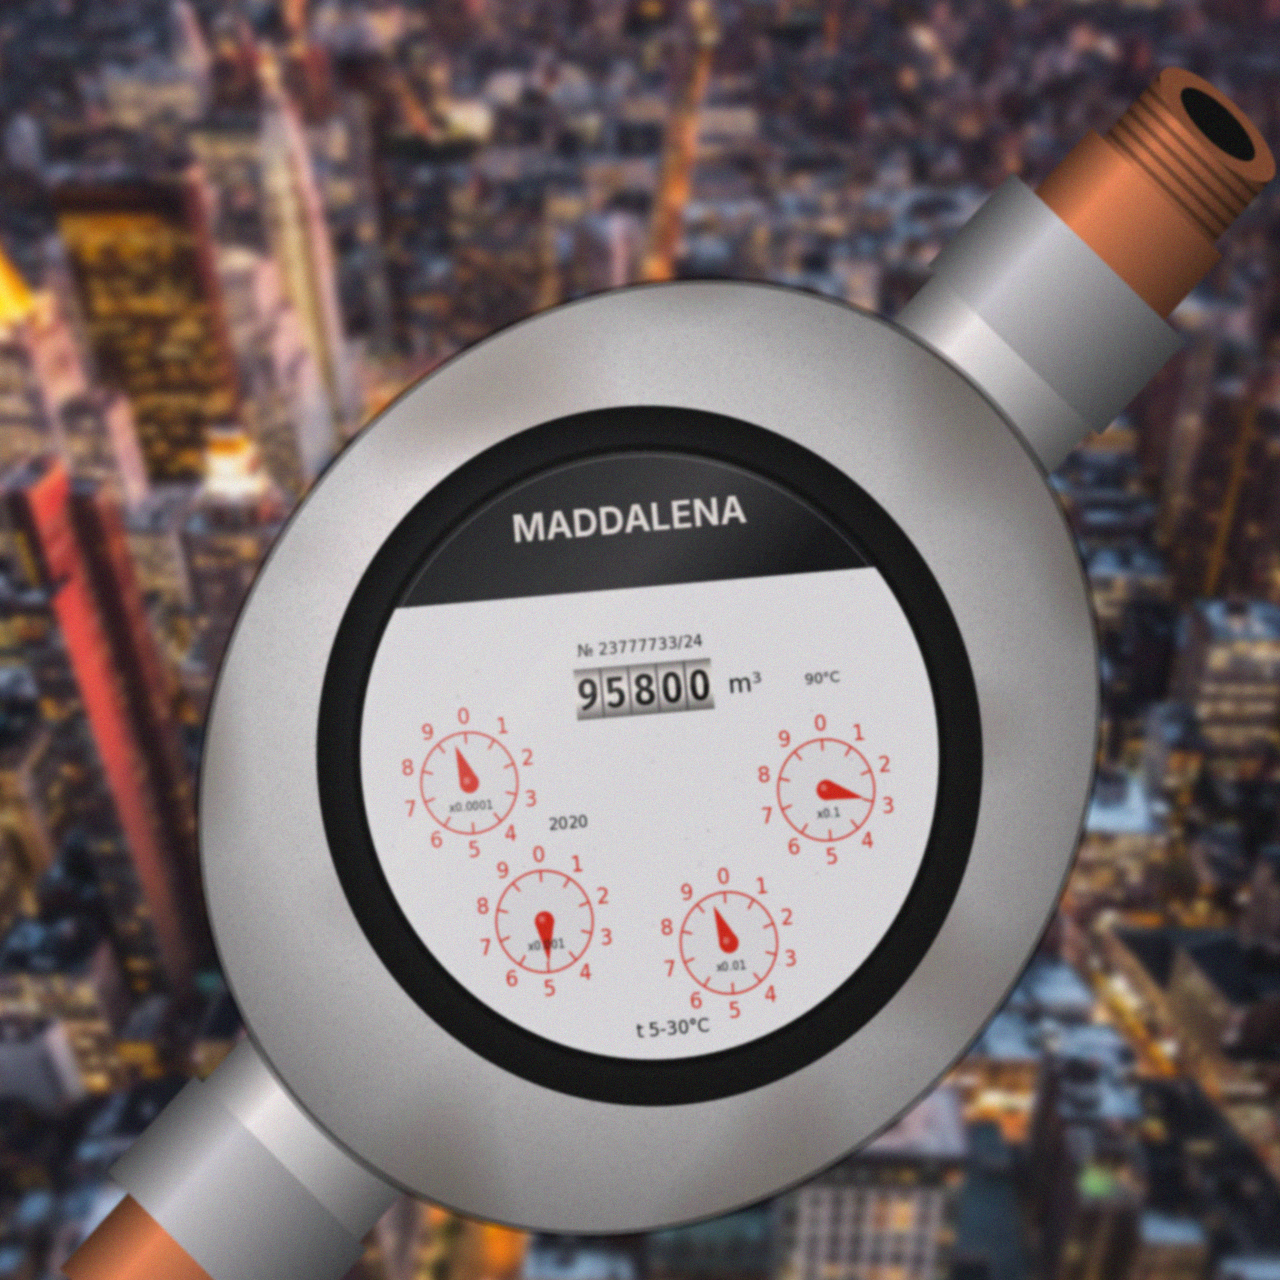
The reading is 95800.2949 m³
